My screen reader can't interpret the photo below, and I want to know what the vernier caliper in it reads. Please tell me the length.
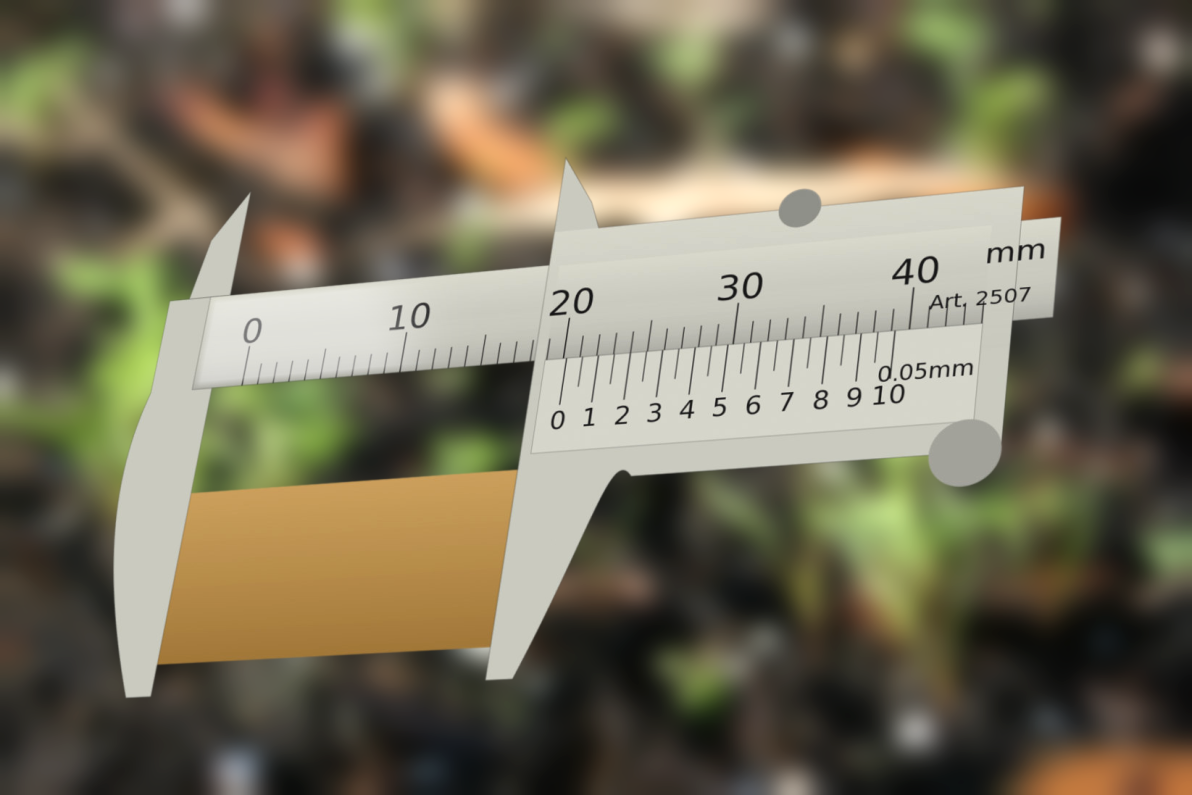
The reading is 20.2 mm
